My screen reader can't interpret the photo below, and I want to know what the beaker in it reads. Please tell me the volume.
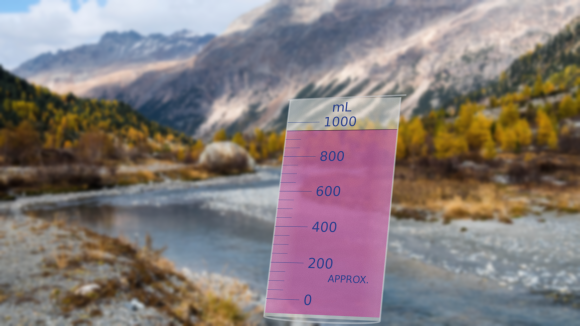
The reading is 950 mL
